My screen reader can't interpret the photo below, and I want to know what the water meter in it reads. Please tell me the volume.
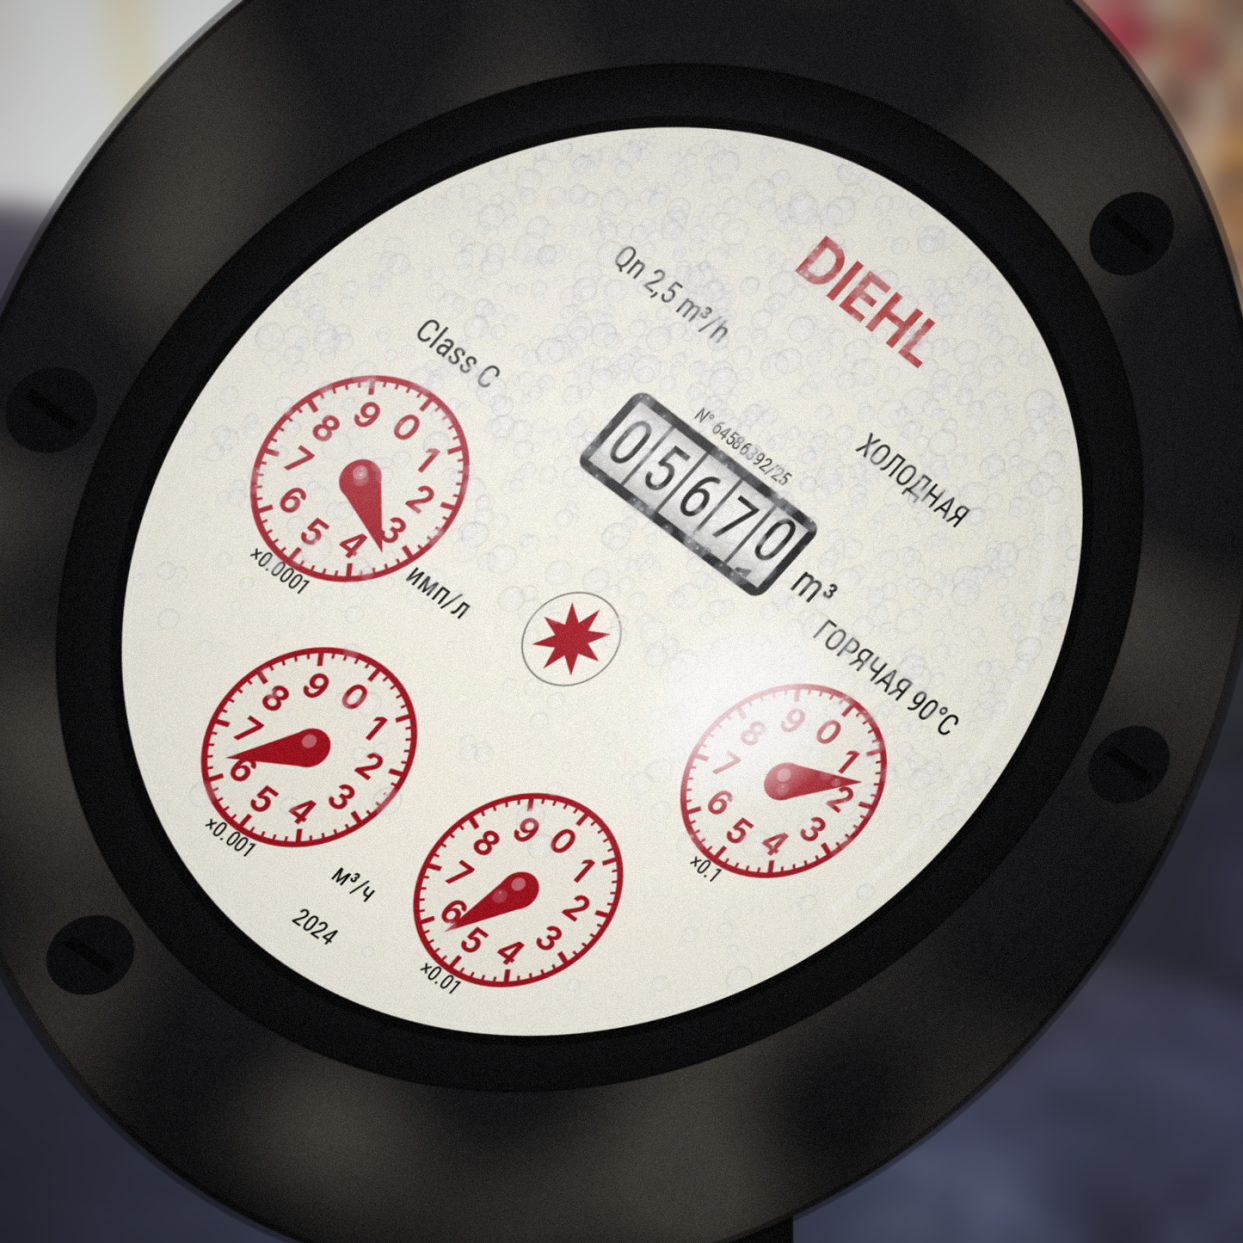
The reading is 5670.1563 m³
